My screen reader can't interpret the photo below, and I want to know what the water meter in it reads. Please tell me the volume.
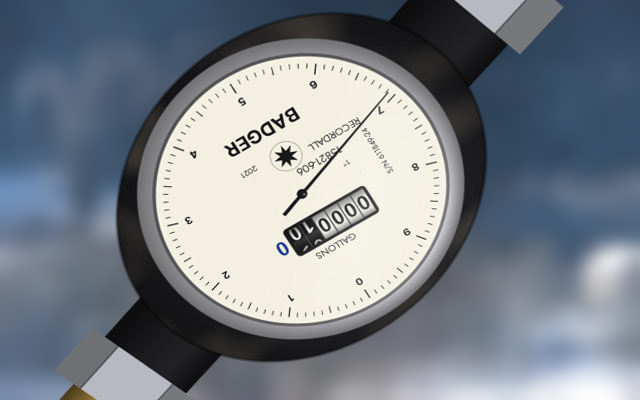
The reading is 96.9 gal
